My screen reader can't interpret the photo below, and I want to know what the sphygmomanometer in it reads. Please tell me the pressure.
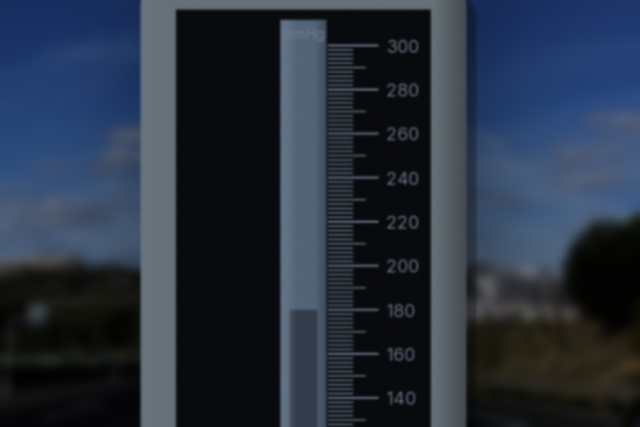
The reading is 180 mmHg
